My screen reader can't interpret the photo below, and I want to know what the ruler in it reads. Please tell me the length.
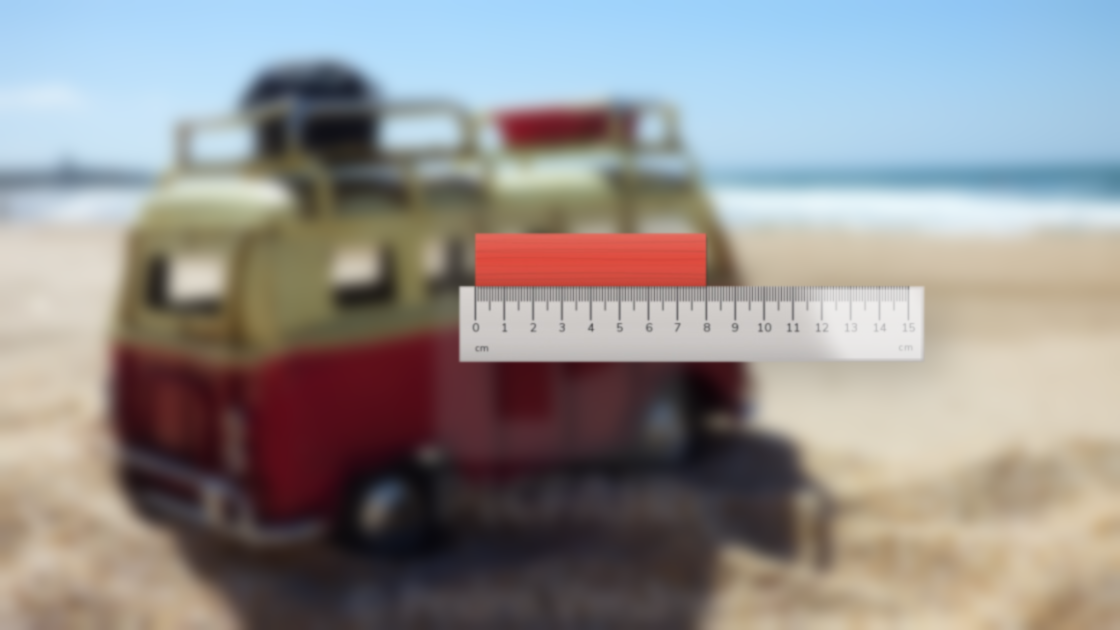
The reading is 8 cm
